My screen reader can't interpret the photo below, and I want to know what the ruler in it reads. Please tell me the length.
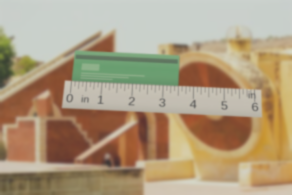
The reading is 3.5 in
